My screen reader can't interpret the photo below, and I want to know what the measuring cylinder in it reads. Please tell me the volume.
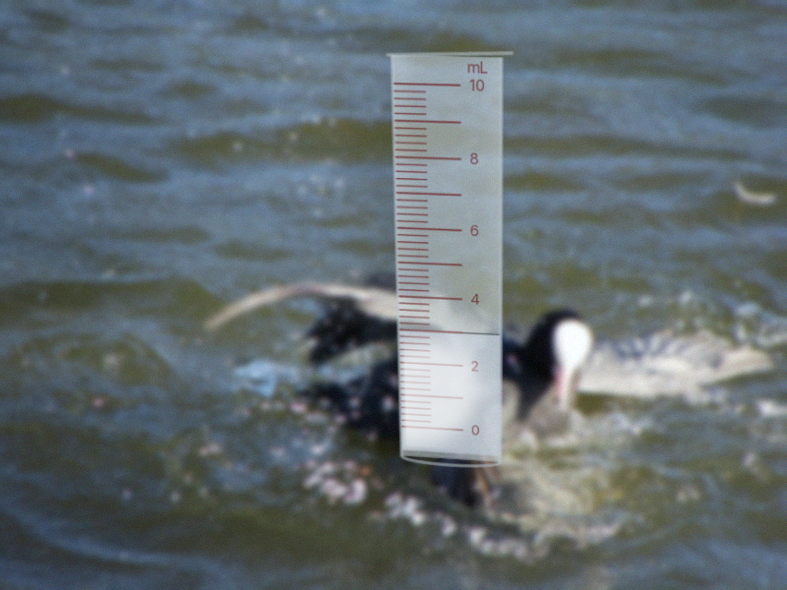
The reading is 3 mL
